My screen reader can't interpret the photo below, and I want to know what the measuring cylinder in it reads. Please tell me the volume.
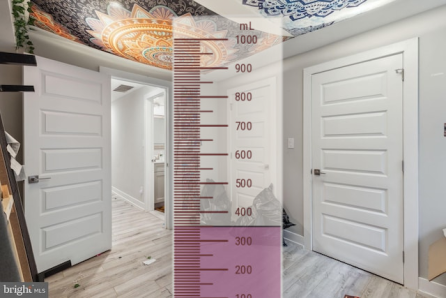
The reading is 350 mL
